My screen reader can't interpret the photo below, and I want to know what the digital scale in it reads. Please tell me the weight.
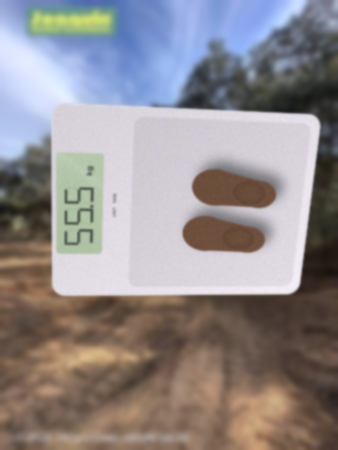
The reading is 55.5 kg
